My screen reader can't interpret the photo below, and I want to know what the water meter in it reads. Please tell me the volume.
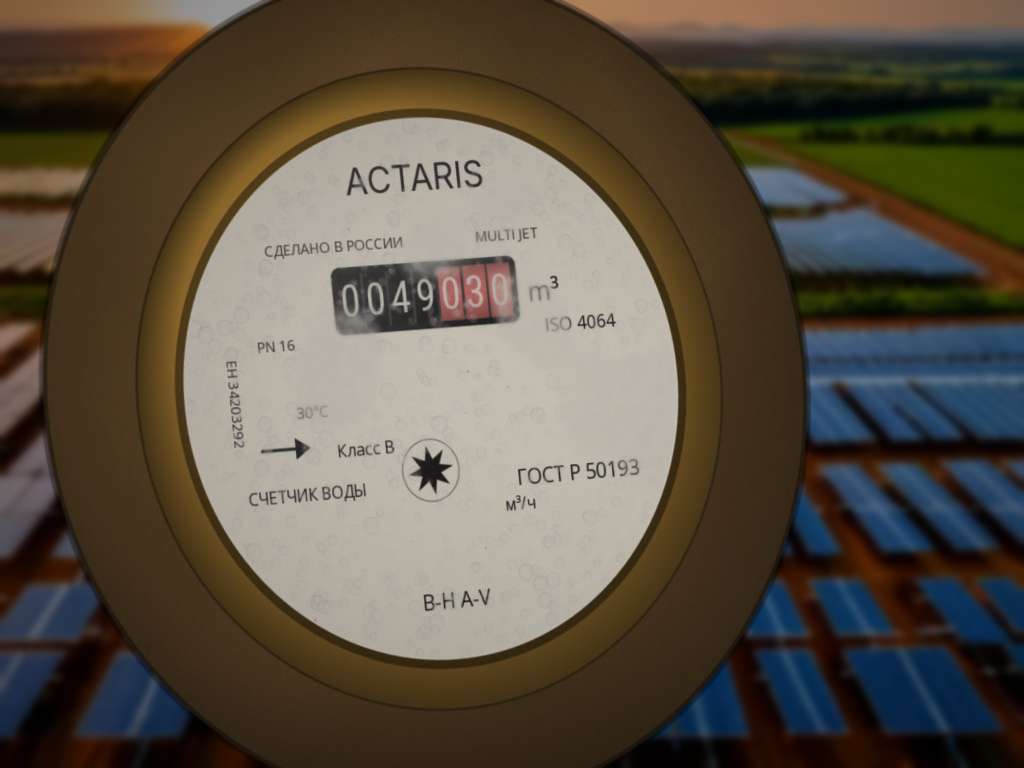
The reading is 49.030 m³
